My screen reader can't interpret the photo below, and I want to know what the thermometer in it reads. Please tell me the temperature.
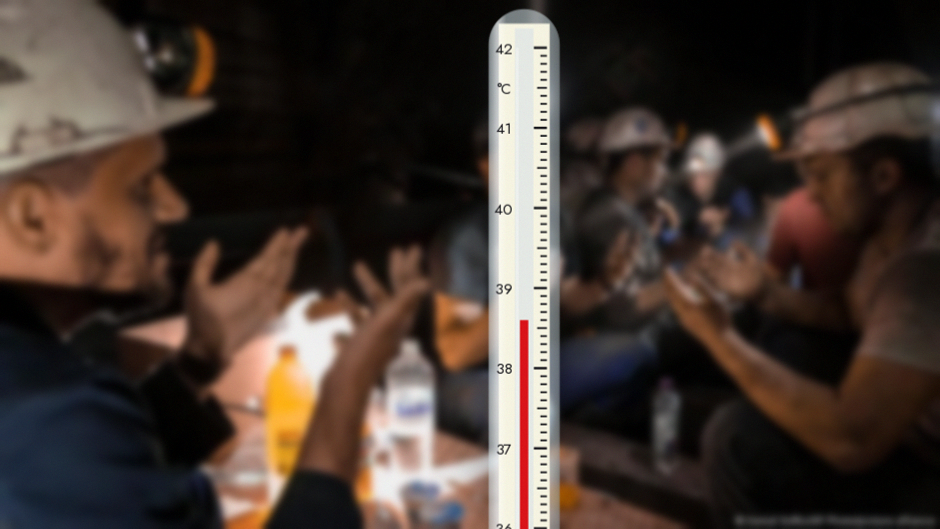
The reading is 38.6 °C
